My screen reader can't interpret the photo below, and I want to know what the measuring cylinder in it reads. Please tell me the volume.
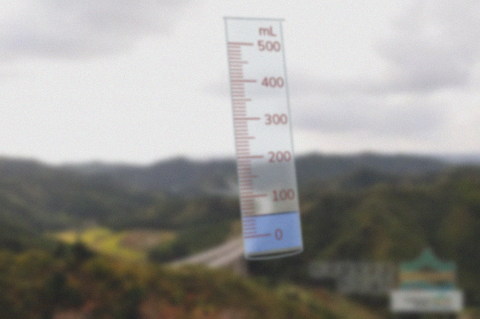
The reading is 50 mL
